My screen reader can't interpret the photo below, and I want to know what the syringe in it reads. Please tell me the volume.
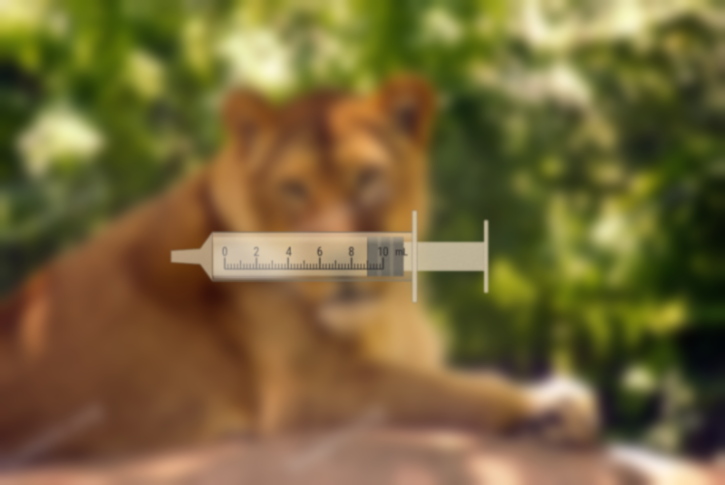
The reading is 9 mL
